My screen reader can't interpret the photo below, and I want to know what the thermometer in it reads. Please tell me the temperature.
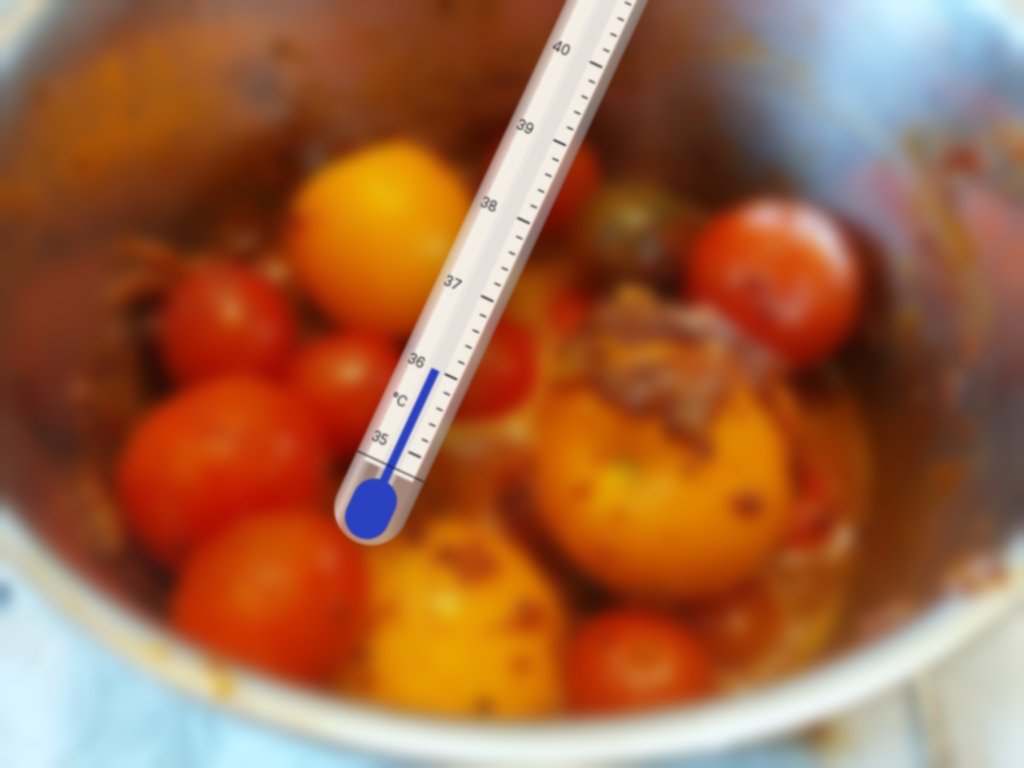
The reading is 36 °C
